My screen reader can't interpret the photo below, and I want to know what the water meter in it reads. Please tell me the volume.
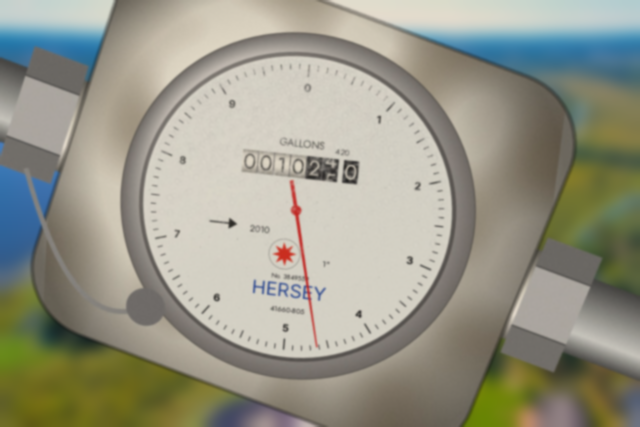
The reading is 10244.6 gal
